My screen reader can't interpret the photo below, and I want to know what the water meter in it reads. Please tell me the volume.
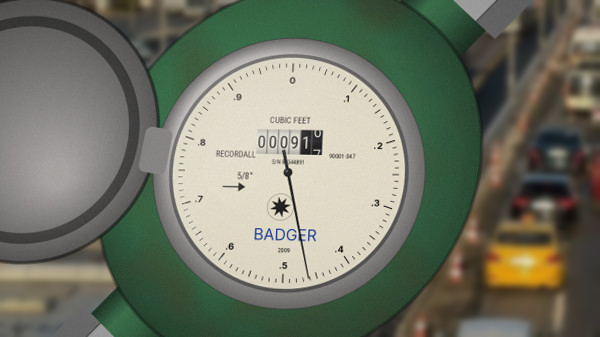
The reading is 916.46 ft³
